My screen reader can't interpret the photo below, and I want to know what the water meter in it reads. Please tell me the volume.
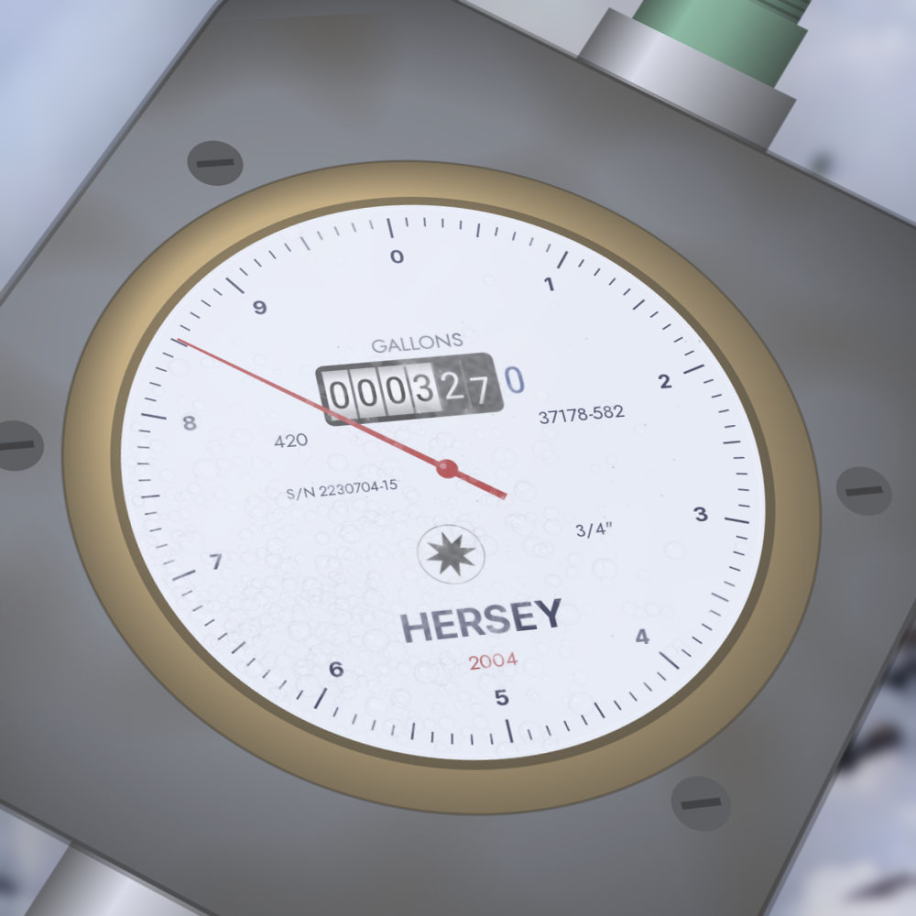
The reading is 3268.5 gal
